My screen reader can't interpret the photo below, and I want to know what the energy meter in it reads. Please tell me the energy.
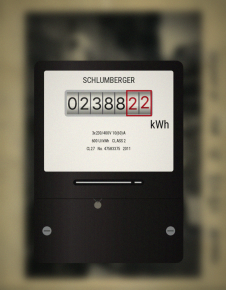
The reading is 2388.22 kWh
